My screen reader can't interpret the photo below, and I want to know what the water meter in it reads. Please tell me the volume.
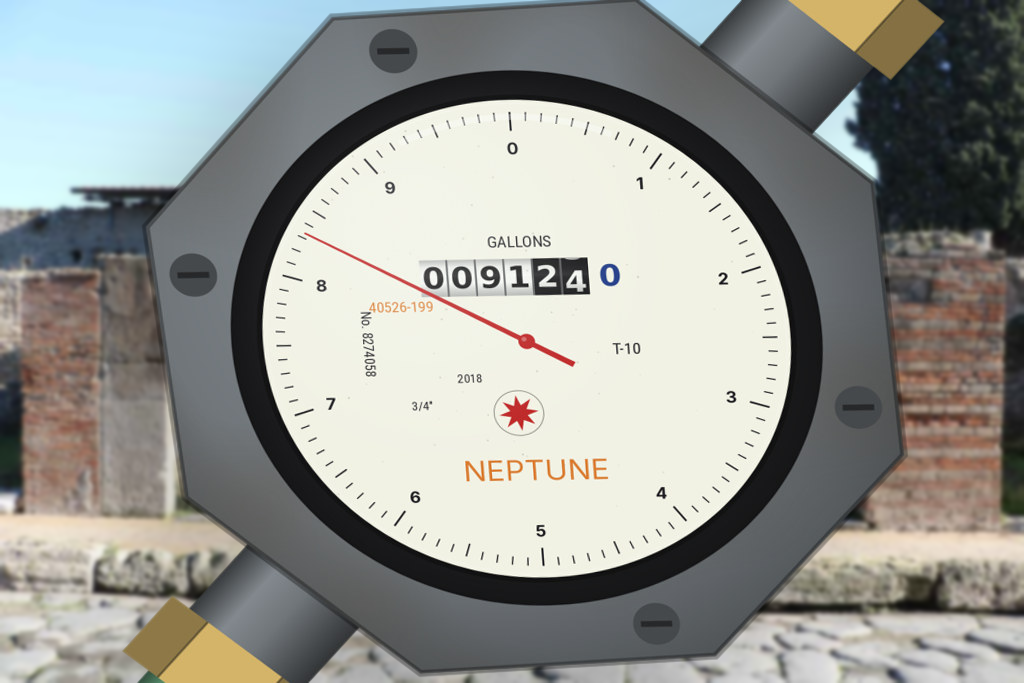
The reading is 91238.3 gal
